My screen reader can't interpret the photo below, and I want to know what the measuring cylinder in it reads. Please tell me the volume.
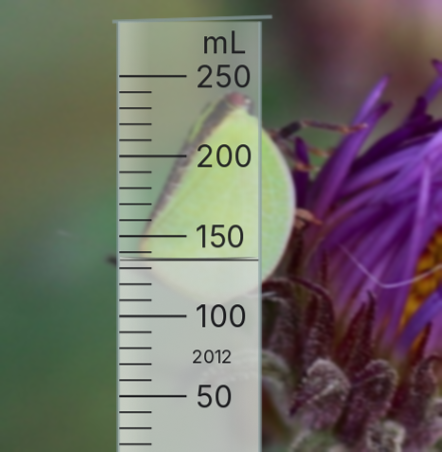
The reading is 135 mL
